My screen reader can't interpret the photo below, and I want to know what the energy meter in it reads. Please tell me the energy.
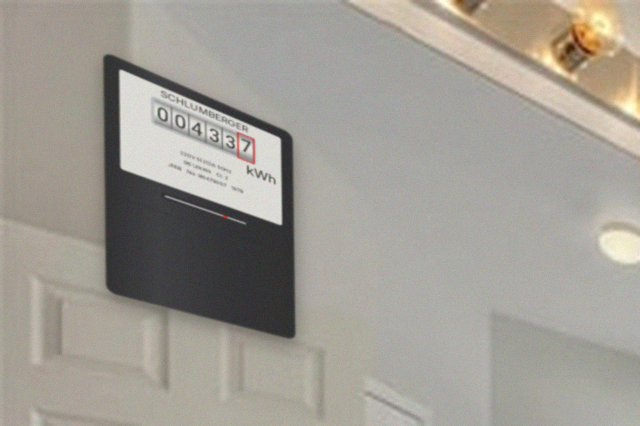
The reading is 433.7 kWh
